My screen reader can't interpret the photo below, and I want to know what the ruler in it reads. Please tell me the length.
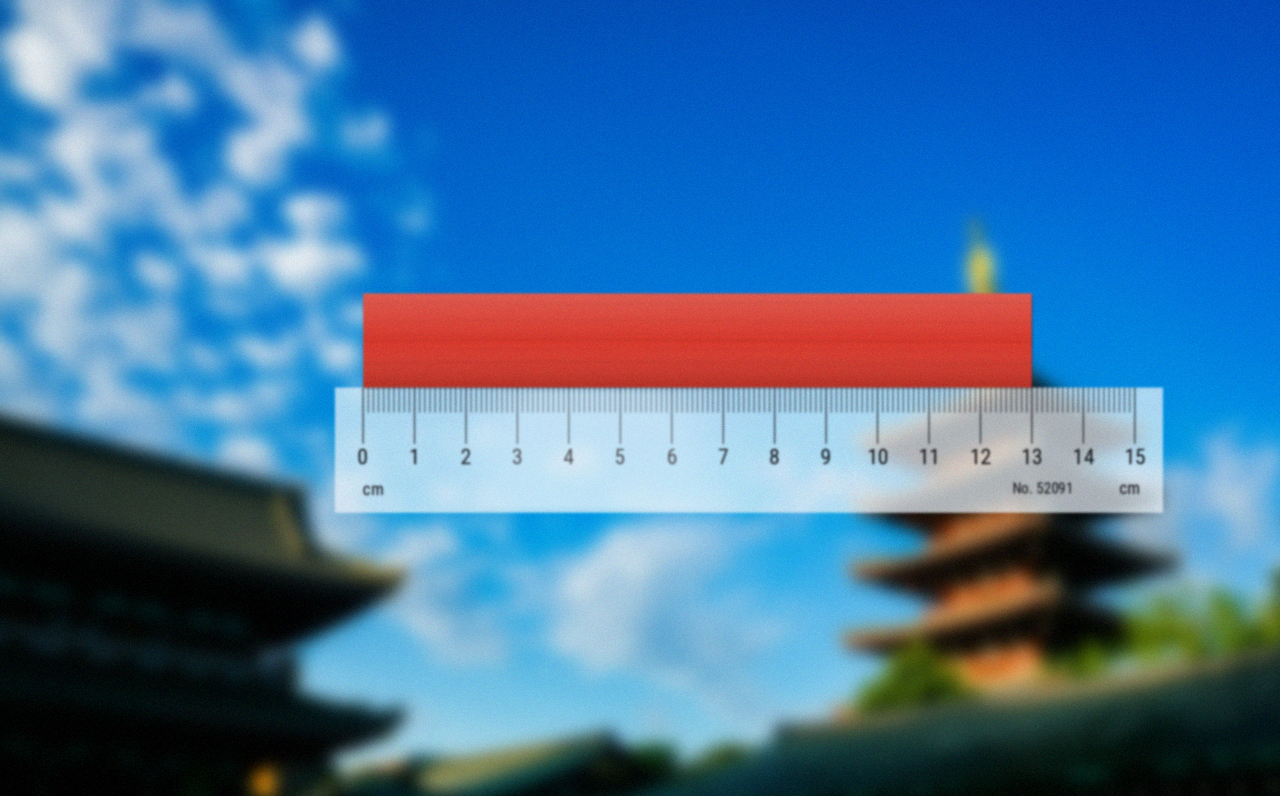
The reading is 13 cm
